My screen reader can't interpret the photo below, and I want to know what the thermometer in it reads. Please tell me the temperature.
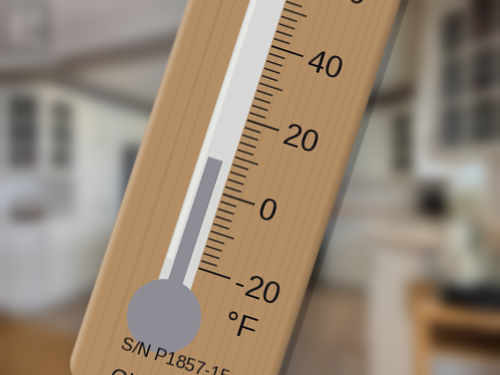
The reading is 8 °F
